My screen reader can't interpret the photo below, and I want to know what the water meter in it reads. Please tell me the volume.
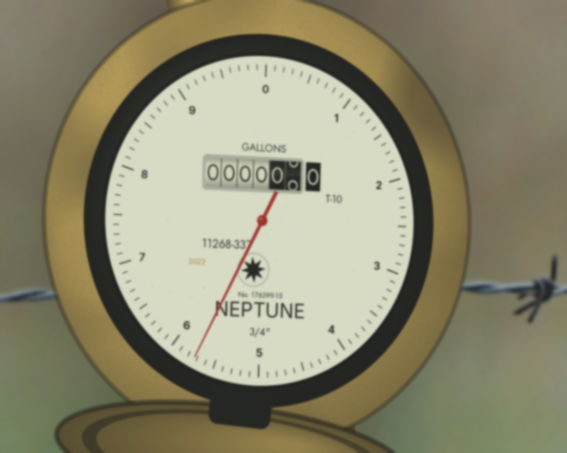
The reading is 85.7 gal
